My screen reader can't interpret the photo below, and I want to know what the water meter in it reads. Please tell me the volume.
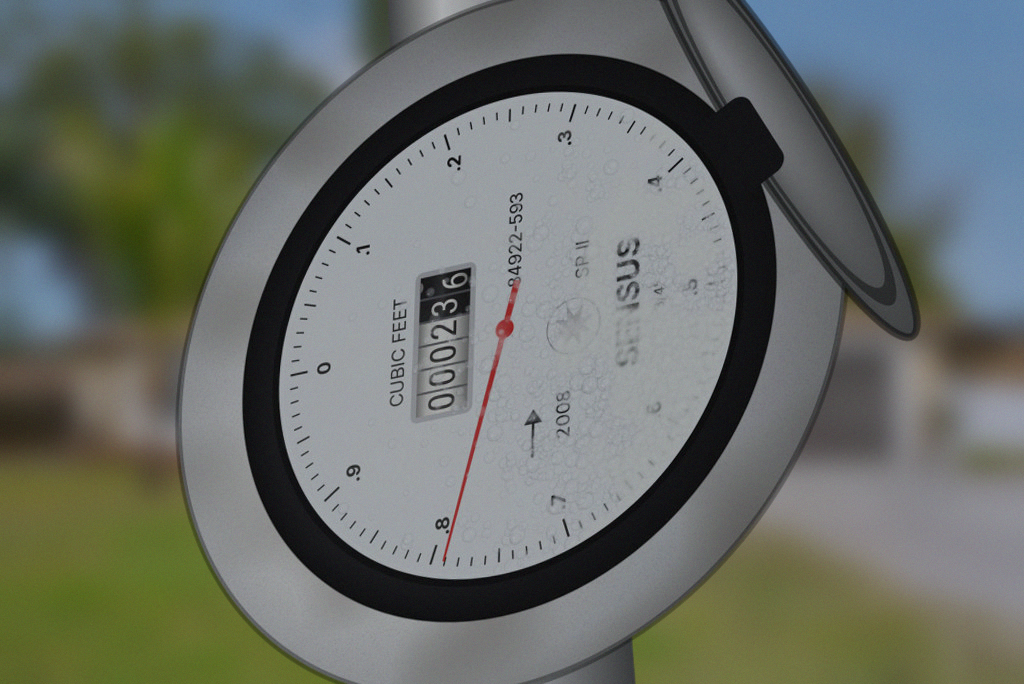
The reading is 235.79 ft³
